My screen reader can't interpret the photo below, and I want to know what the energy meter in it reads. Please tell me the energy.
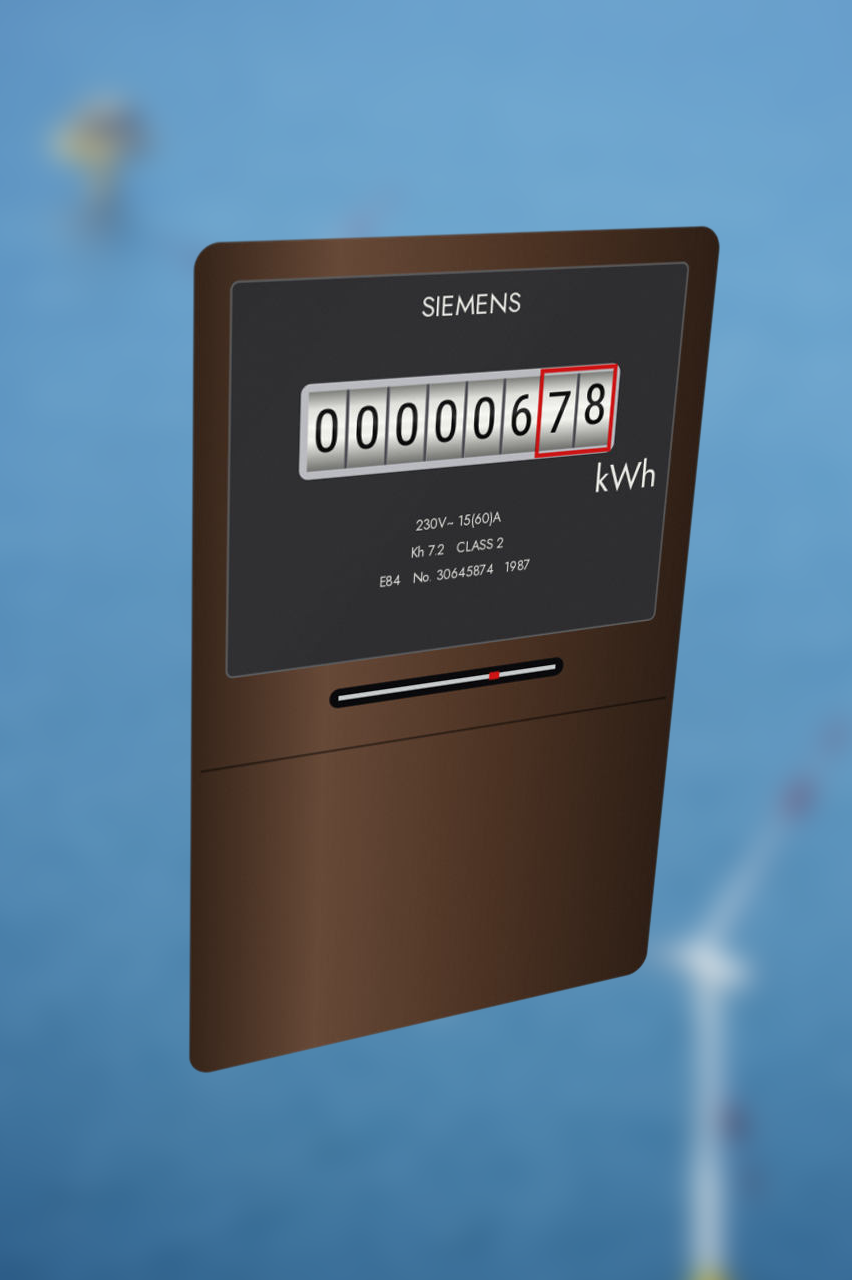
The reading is 6.78 kWh
